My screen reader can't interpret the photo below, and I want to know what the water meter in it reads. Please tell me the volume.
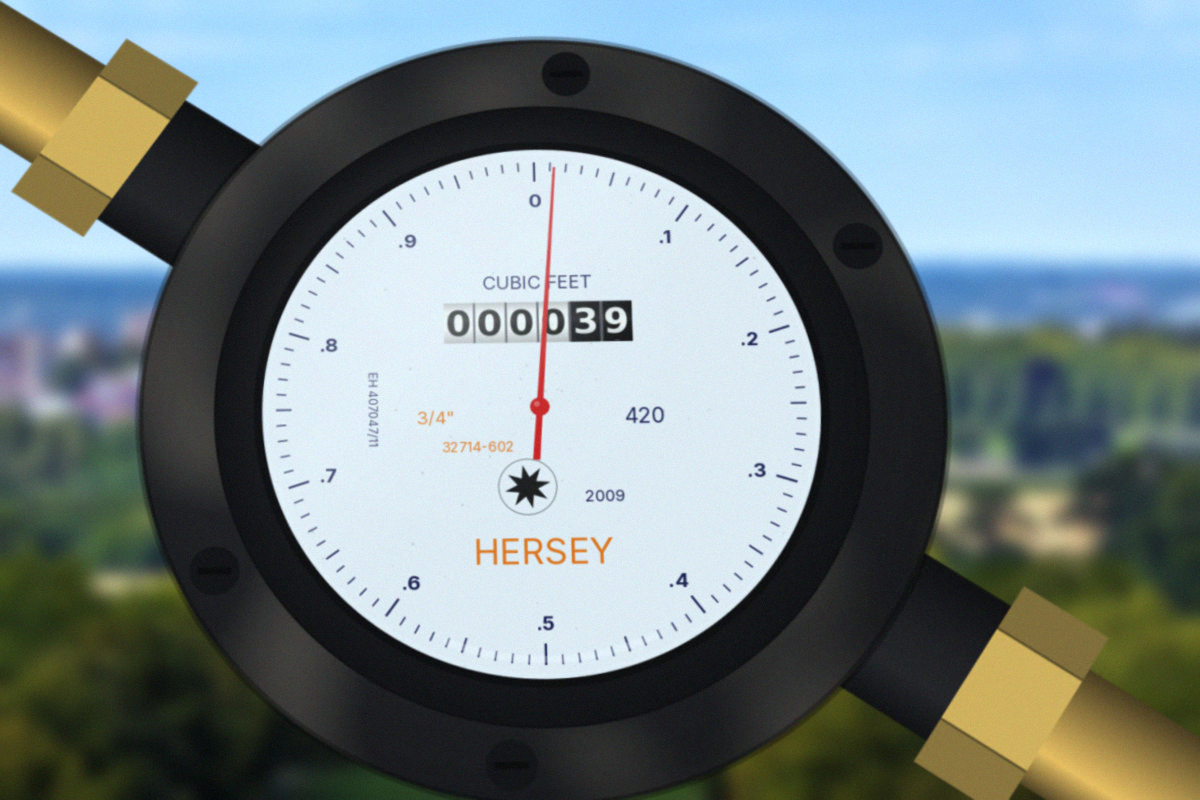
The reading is 39.01 ft³
